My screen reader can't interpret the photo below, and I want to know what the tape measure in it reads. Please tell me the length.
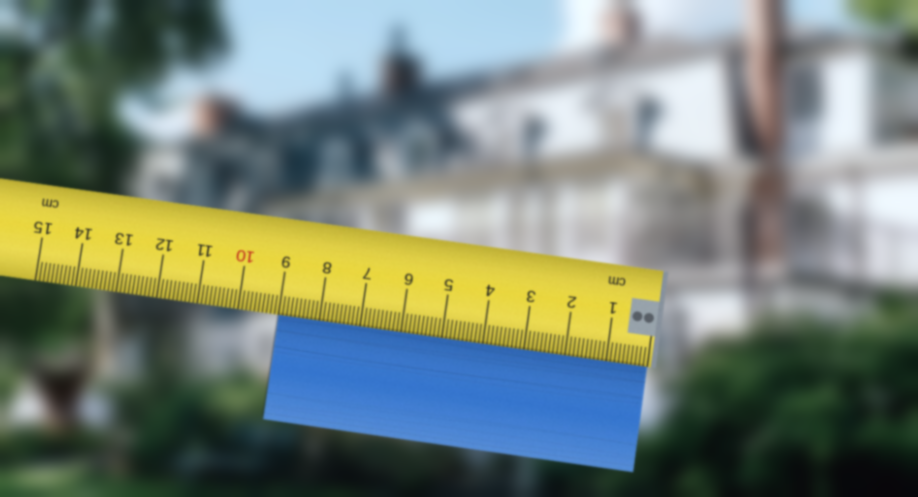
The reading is 9 cm
